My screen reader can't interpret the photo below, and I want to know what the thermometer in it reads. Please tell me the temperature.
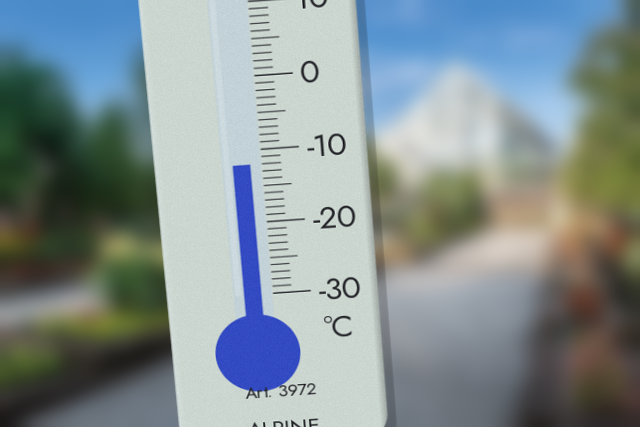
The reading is -12 °C
